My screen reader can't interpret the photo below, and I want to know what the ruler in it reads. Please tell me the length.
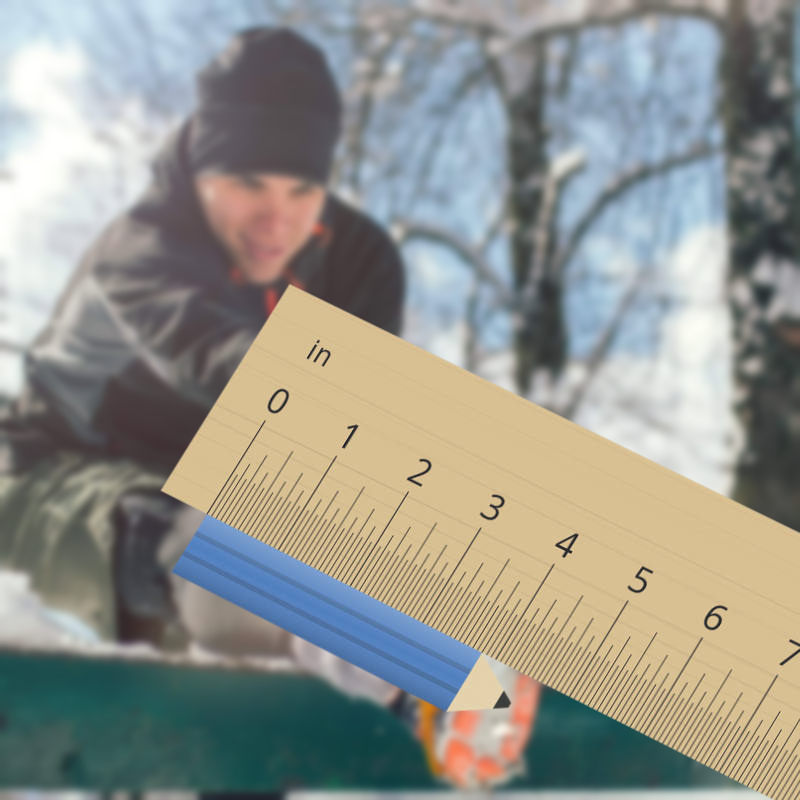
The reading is 4.4375 in
